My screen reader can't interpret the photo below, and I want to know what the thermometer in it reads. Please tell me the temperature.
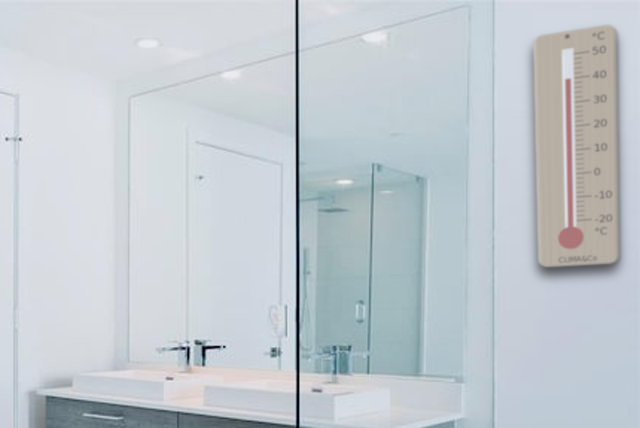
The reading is 40 °C
